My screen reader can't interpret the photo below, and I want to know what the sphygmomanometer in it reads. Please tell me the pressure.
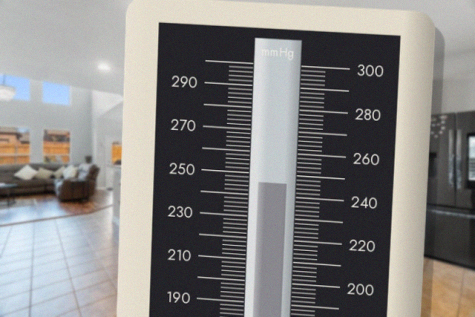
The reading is 246 mmHg
